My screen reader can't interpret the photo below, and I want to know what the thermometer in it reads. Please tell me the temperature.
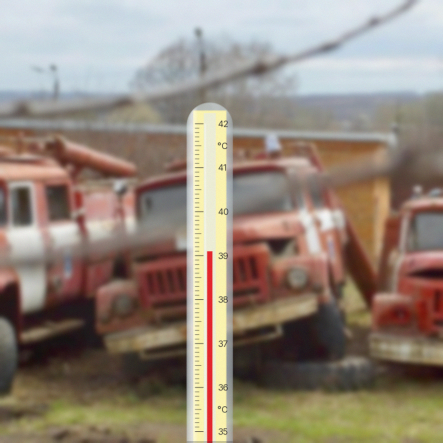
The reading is 39.1 °C
